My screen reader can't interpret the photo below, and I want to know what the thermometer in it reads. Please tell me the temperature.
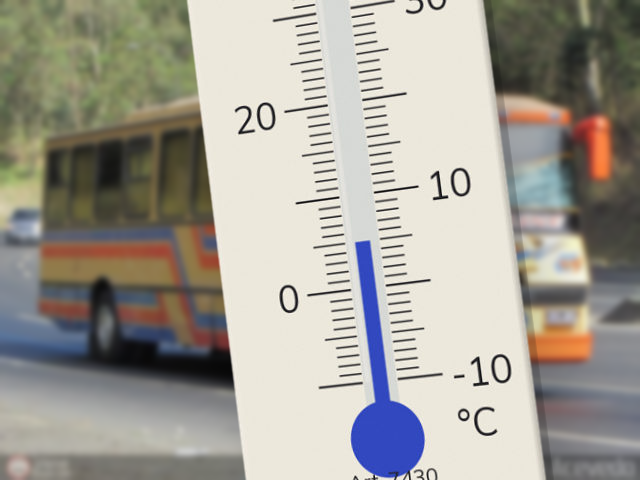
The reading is 5 °C
